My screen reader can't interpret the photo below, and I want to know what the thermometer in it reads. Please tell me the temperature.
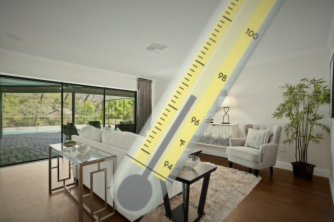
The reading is 96.8 °F
